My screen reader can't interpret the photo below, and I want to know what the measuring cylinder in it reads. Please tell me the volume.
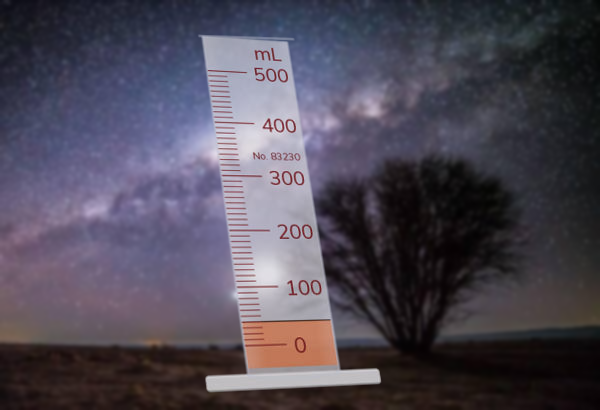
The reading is 40 mL
